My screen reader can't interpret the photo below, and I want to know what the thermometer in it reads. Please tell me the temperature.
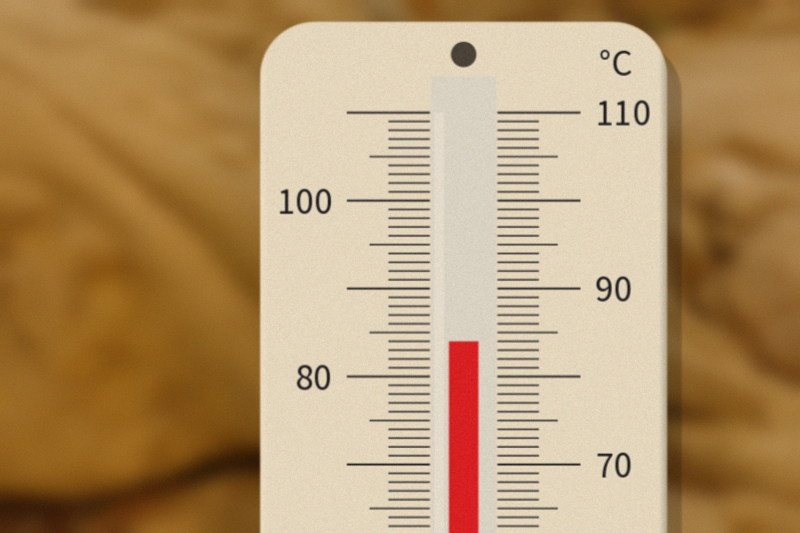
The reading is 84 °C
